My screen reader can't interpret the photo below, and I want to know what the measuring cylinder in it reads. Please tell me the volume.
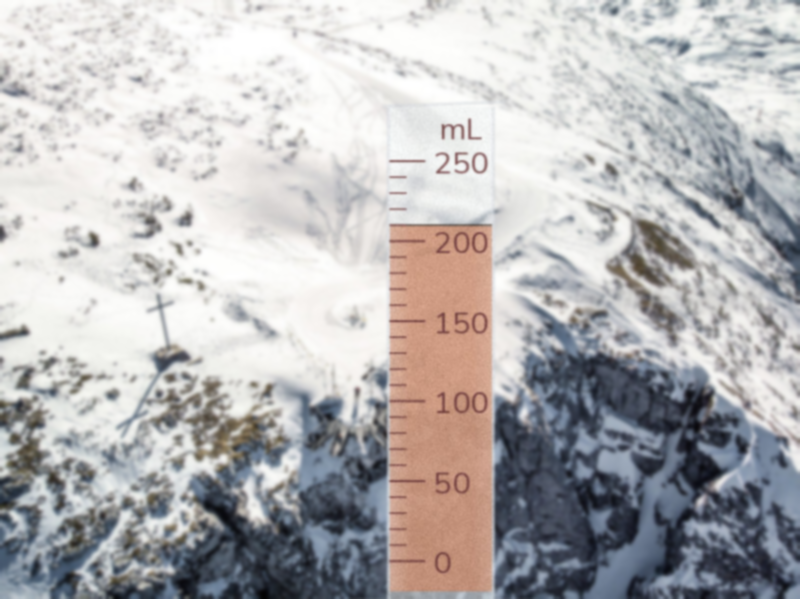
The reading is 210 mL
